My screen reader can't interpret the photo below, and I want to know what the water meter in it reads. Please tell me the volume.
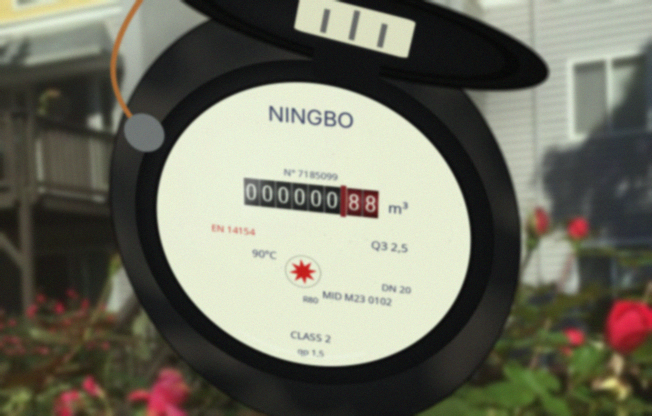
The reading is 0.88 m³
